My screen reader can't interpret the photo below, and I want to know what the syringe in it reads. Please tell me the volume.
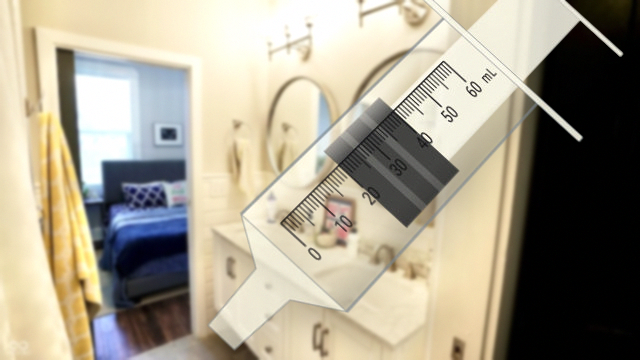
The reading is 20 mL
